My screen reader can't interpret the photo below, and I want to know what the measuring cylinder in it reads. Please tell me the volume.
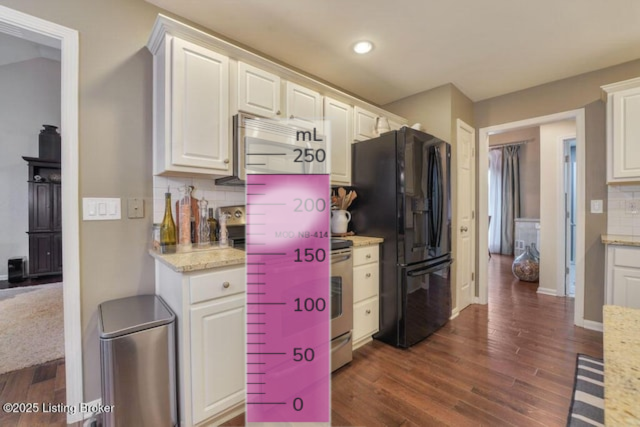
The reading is 230 mL
